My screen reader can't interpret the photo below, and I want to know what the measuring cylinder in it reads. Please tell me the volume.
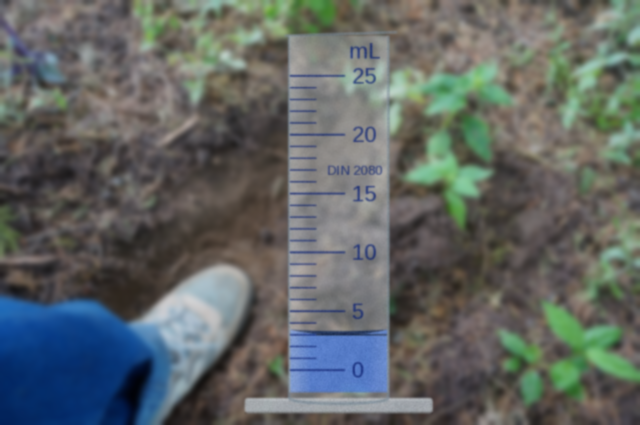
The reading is 3 mL
